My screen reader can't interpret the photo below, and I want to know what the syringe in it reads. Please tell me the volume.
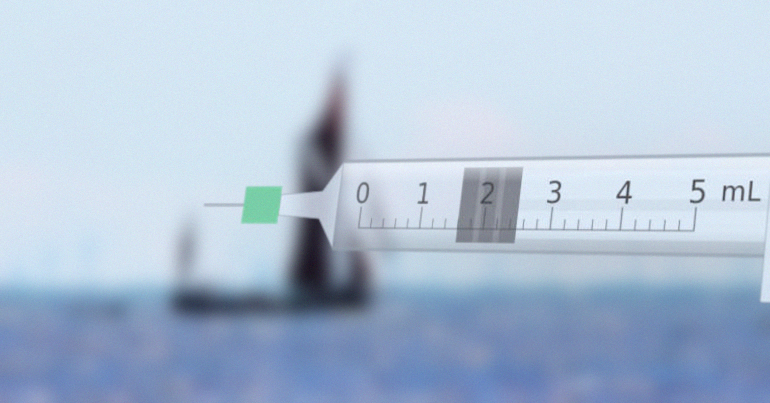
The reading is 1.6 mL
